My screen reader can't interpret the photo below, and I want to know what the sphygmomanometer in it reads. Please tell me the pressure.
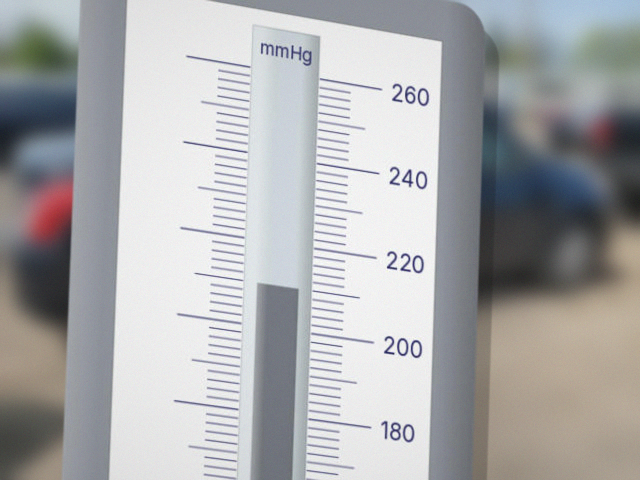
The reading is 210 mmHg
